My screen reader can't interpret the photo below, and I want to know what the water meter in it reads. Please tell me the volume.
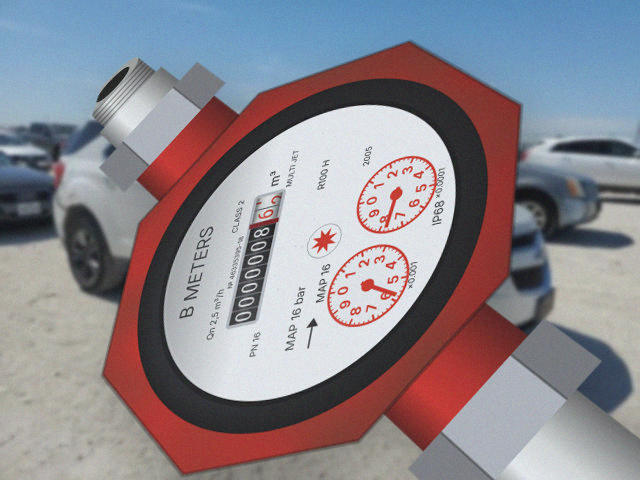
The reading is 8.6157 m³
